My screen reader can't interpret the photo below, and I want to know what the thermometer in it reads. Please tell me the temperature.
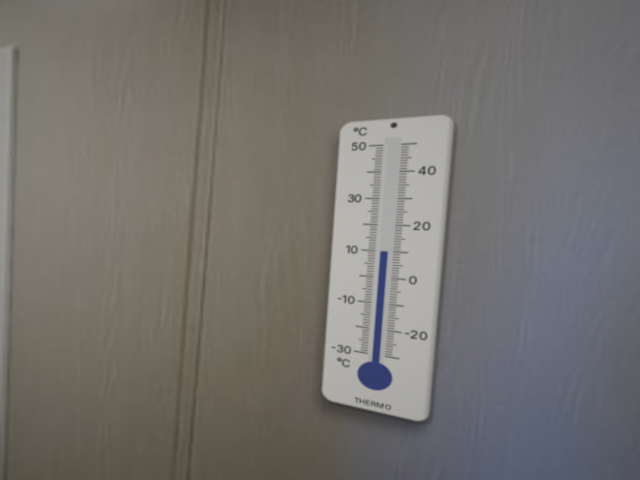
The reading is 10 °C
